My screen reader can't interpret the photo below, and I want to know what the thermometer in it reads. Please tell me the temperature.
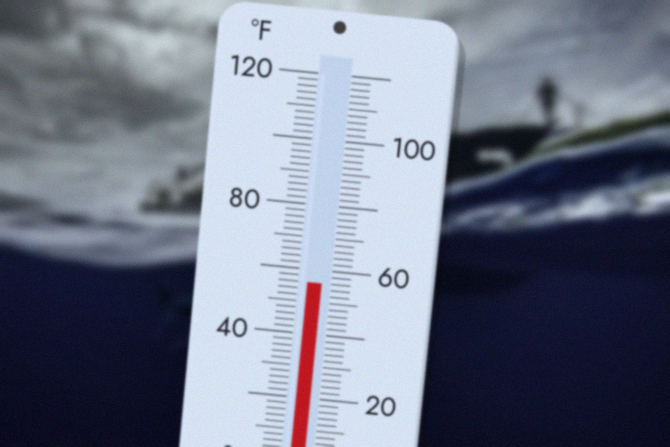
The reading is 56 °F
